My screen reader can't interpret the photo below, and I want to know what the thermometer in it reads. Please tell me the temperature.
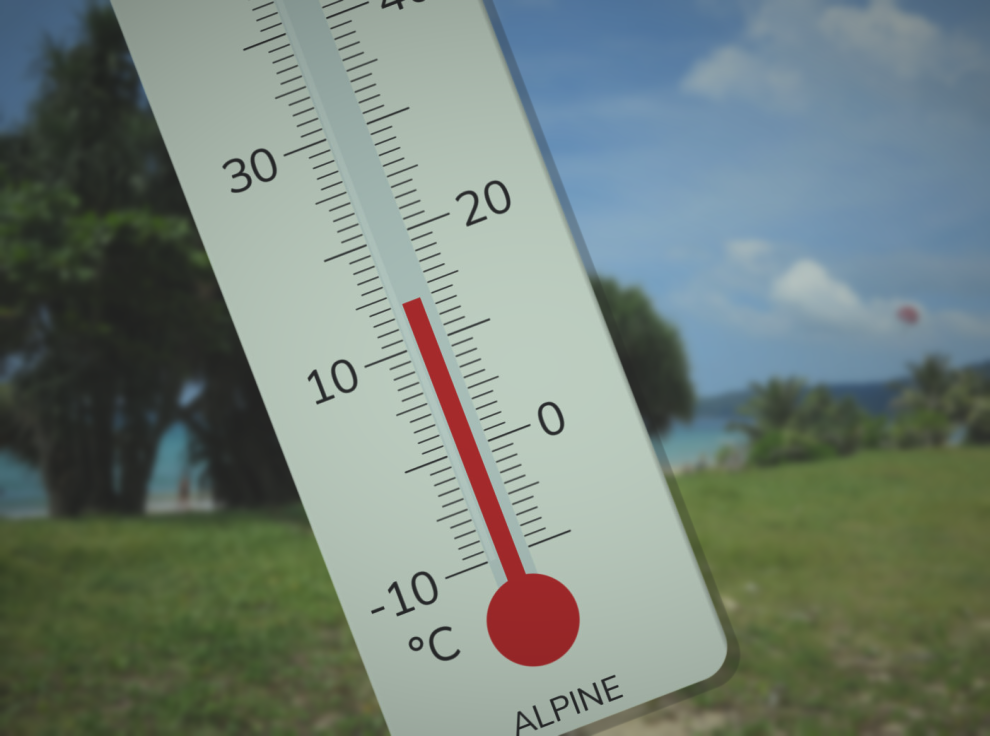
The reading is 14 °C
